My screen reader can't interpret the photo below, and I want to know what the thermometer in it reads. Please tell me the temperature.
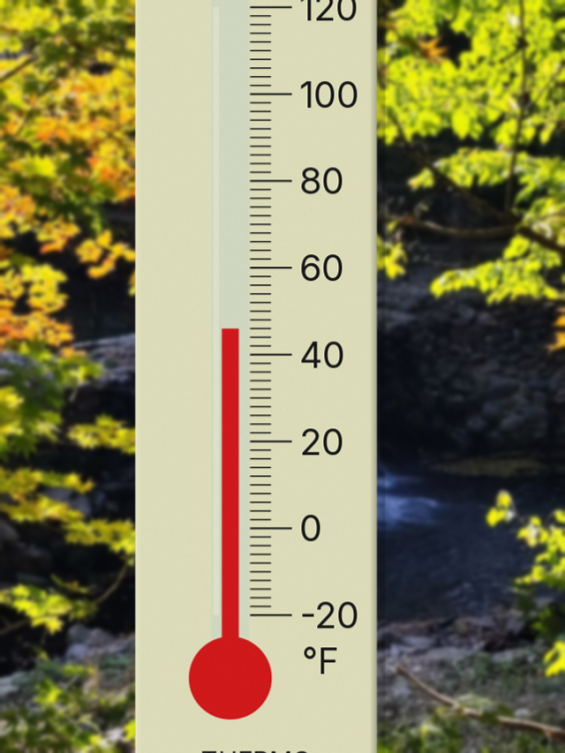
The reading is 46 °F
